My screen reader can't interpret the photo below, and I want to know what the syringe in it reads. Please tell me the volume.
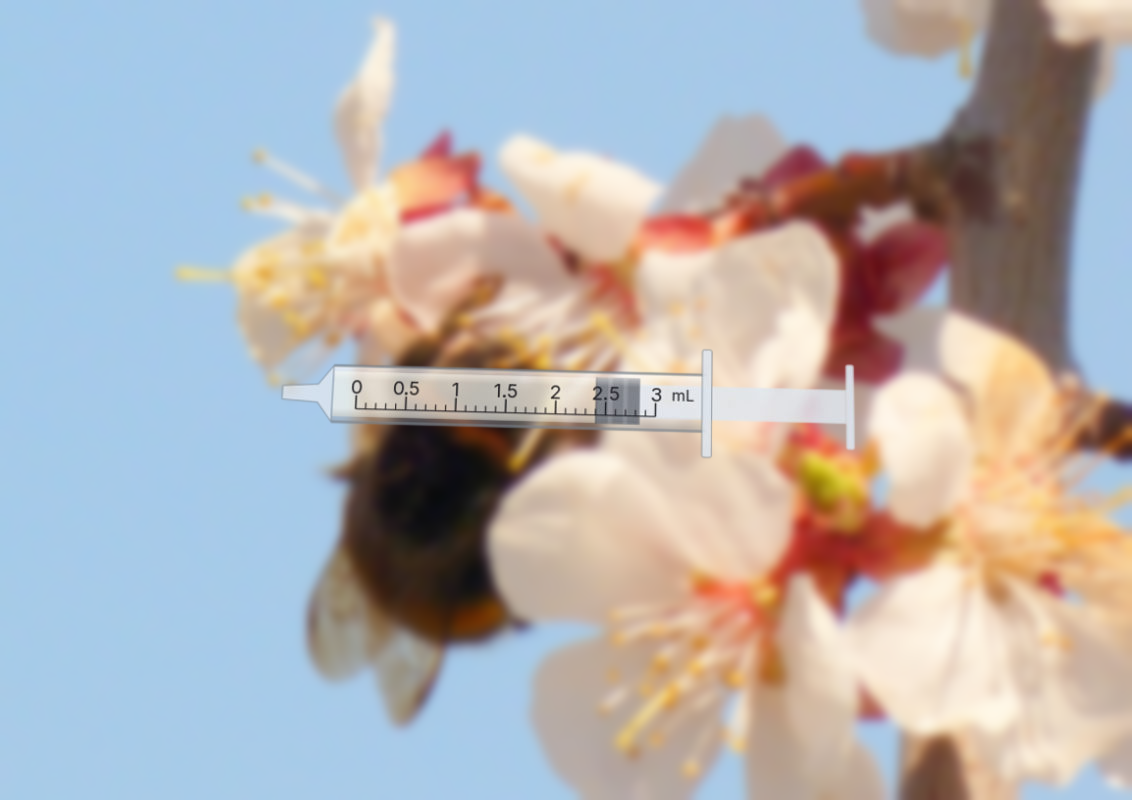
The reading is 2.4 mL
